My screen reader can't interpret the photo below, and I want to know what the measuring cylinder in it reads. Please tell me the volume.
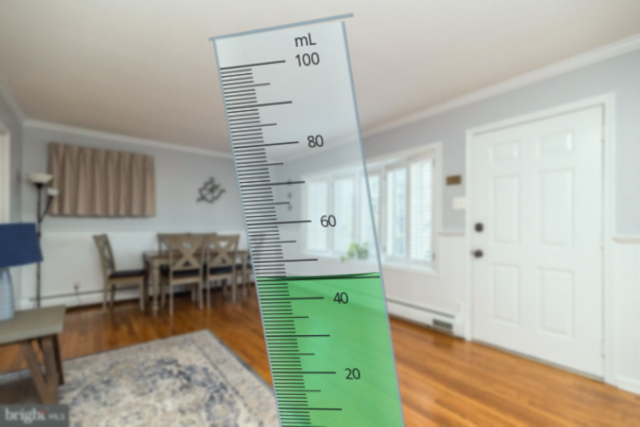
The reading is 45 mL
